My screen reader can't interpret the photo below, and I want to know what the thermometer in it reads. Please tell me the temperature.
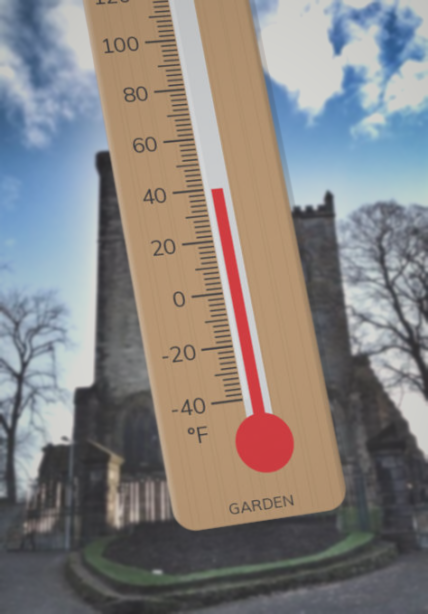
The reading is 40 °F
